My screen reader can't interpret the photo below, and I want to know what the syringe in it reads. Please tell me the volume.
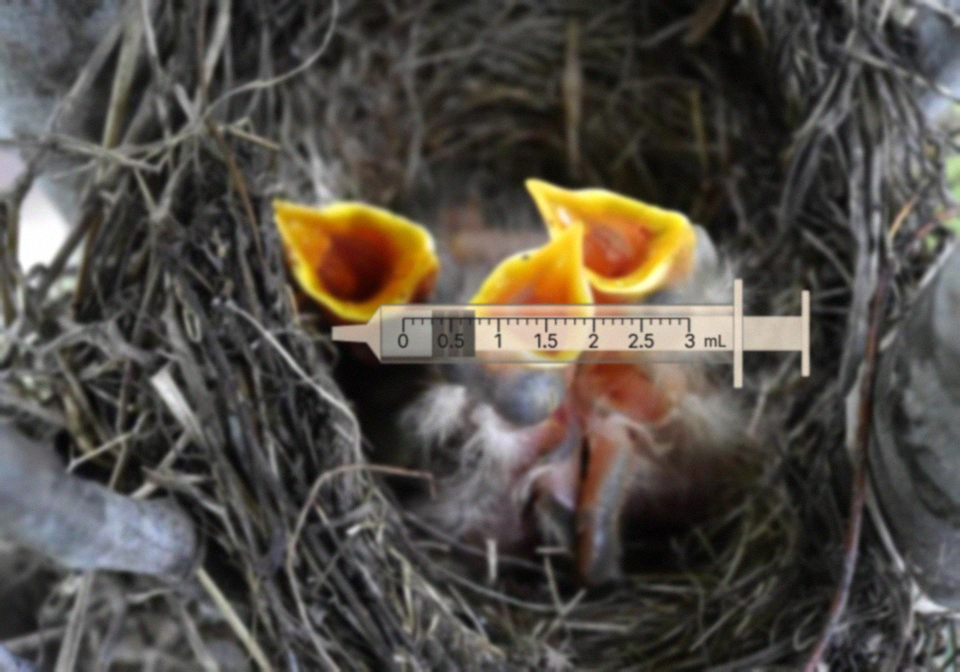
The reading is 0.3 mL
